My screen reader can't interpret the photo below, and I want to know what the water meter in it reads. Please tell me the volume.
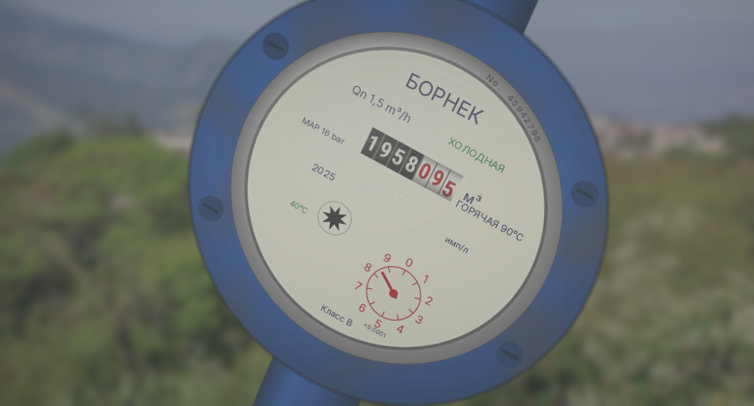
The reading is 1958.0948 m³
